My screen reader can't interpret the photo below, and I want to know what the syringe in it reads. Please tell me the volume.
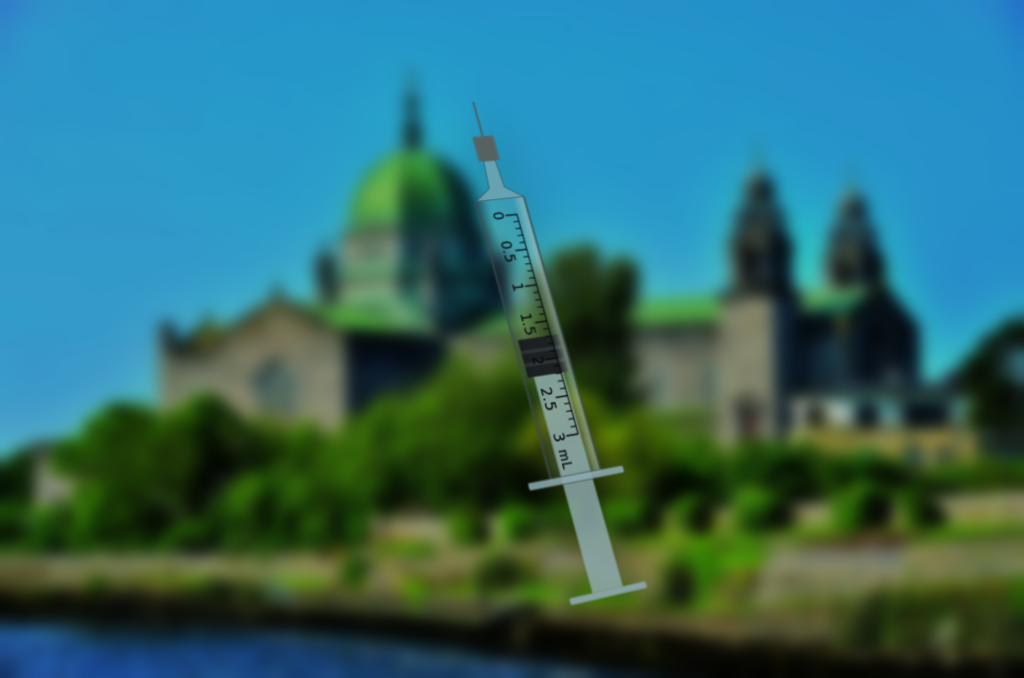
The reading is 1.7 mL
